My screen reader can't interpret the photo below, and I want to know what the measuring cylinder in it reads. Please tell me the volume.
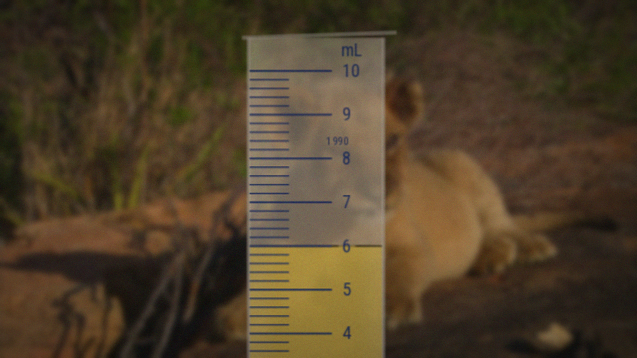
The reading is 6 mL
